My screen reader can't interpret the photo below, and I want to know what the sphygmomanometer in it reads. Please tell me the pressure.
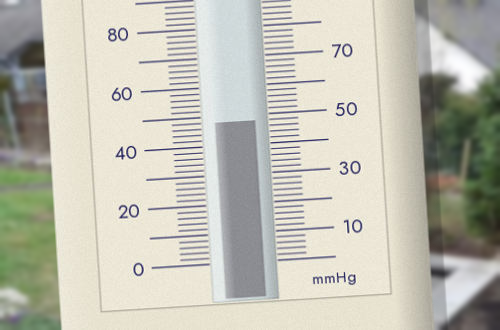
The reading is 48 mmHg
